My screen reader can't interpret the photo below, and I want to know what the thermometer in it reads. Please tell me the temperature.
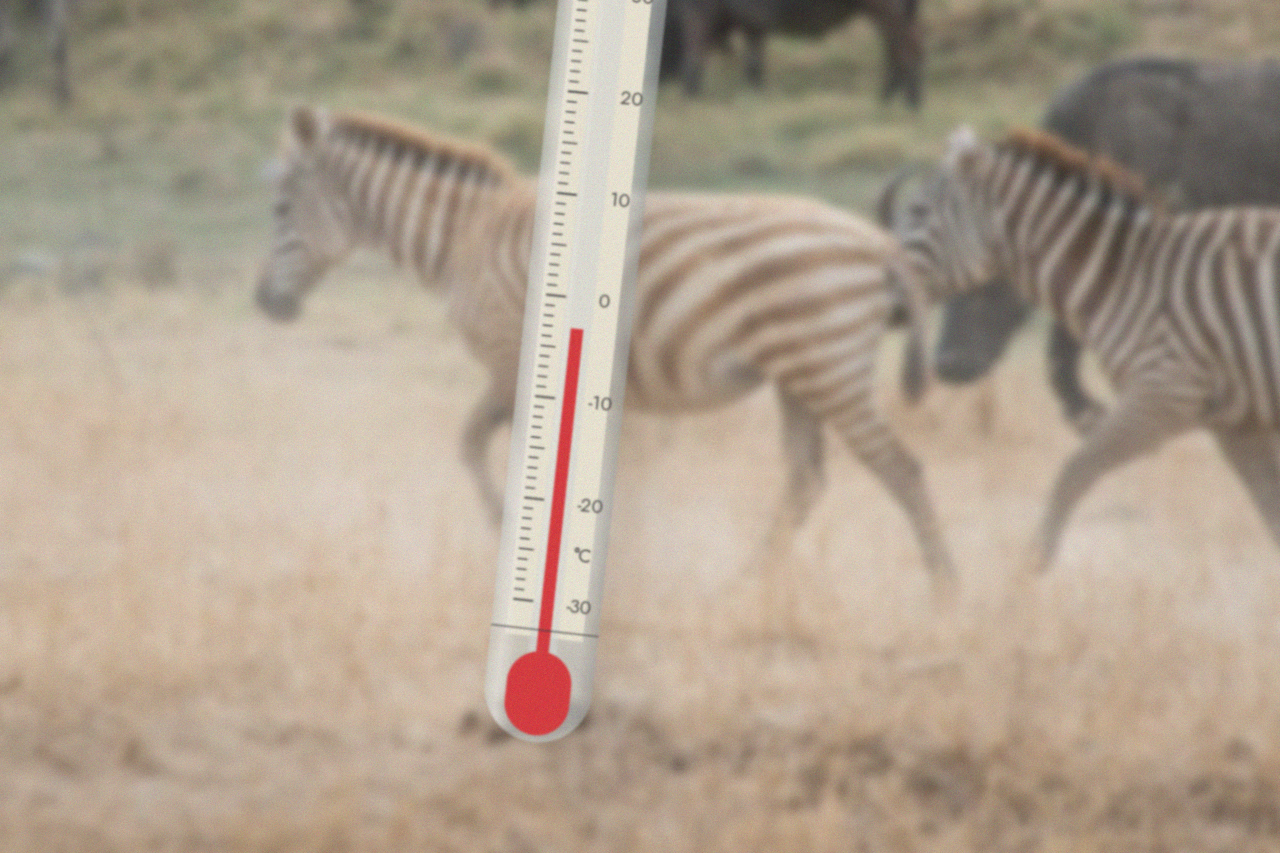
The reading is -3 °C
